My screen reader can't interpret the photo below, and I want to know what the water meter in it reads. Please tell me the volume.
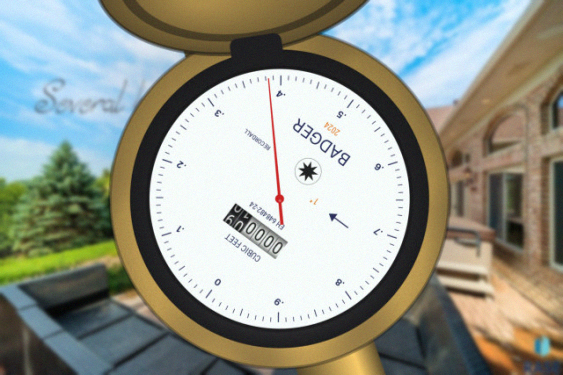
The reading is 9.38 ft³
